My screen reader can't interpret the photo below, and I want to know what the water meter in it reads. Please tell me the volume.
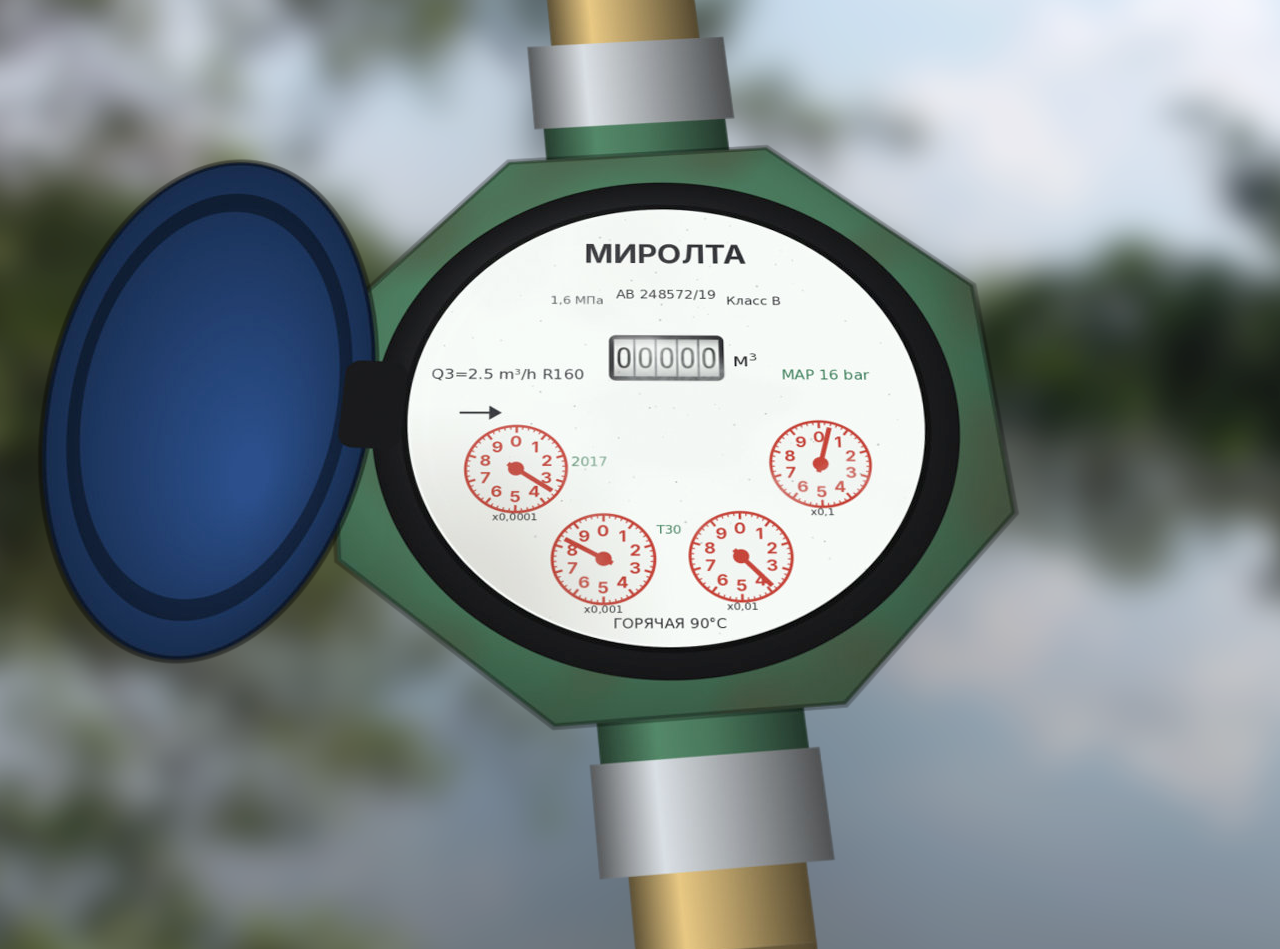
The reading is 0.0383 m³
